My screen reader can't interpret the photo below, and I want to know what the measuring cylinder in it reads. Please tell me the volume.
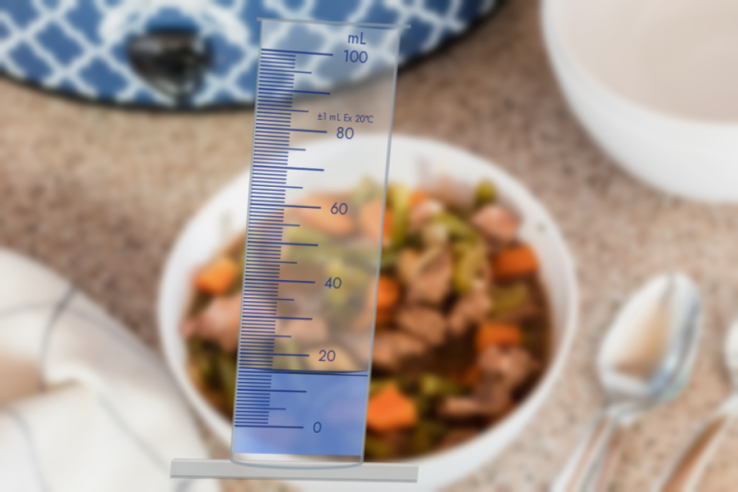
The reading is 15 mL
